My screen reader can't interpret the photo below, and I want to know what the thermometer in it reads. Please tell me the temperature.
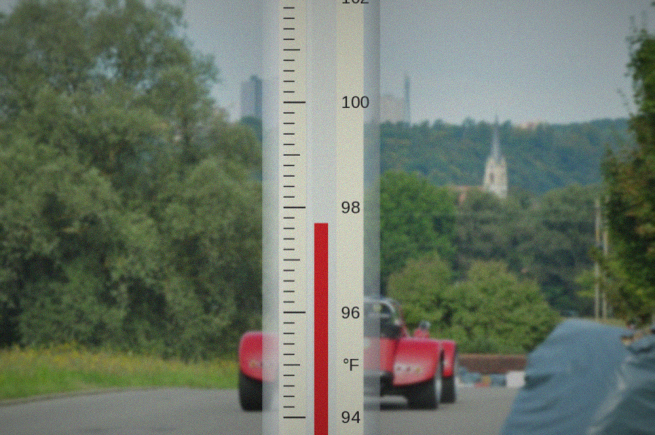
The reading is 97.7 °F
